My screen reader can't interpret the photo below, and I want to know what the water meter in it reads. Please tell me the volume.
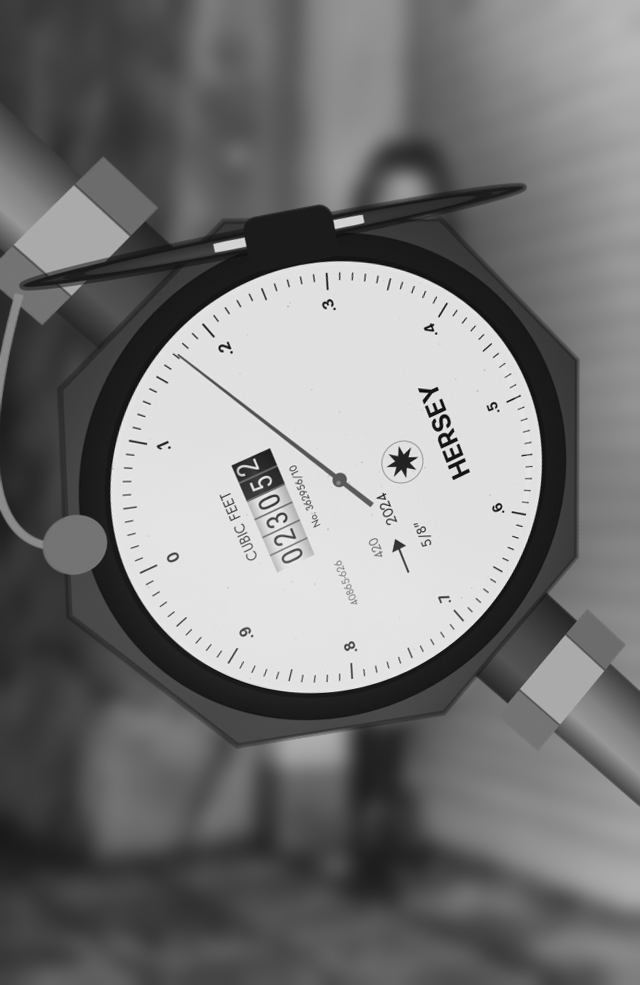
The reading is 23052.17 ft³
